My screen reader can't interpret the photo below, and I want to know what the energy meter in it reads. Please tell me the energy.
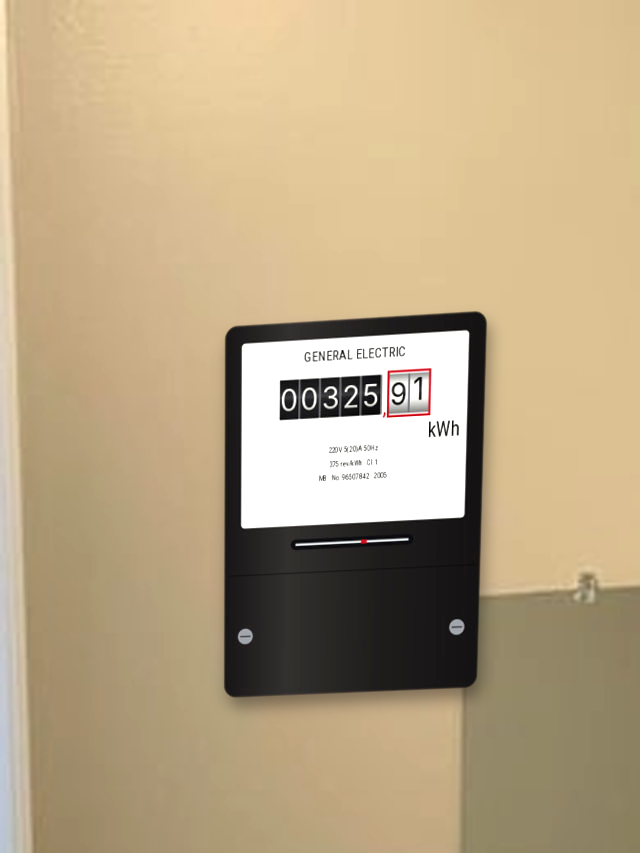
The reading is 325.91 kWh
